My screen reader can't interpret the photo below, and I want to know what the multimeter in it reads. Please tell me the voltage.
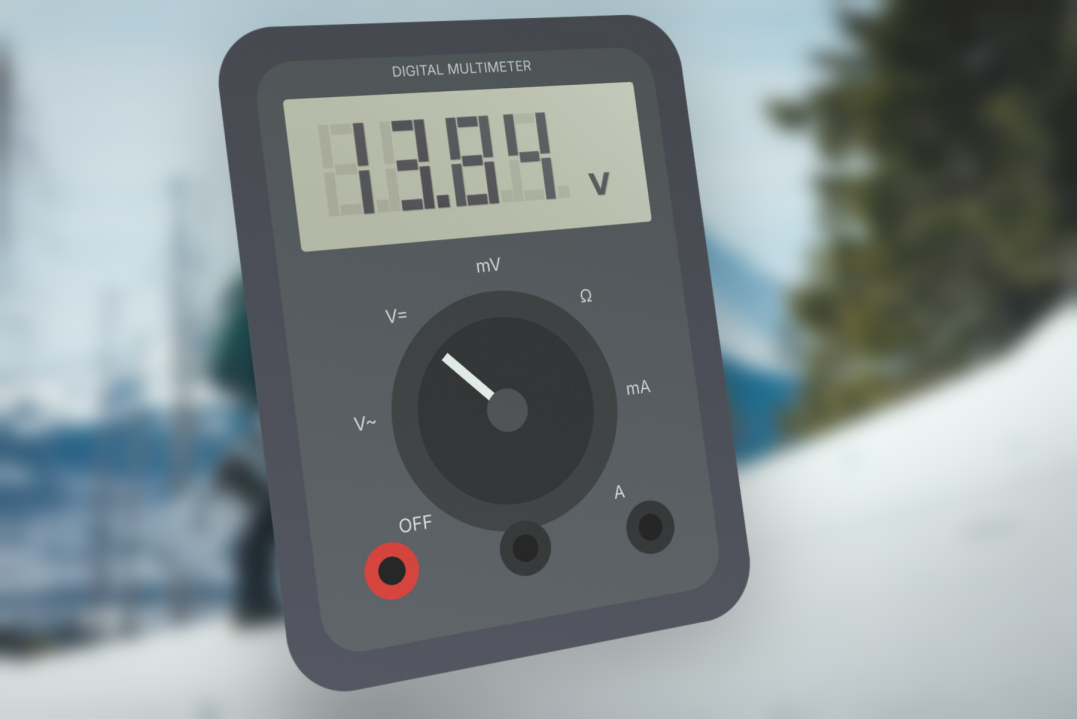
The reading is 13.84 V
